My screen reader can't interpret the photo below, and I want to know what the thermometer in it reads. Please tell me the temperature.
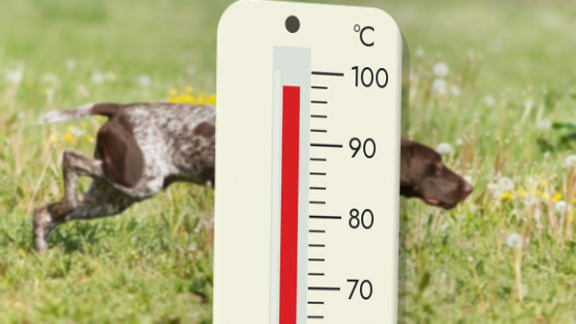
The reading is 98 °C
